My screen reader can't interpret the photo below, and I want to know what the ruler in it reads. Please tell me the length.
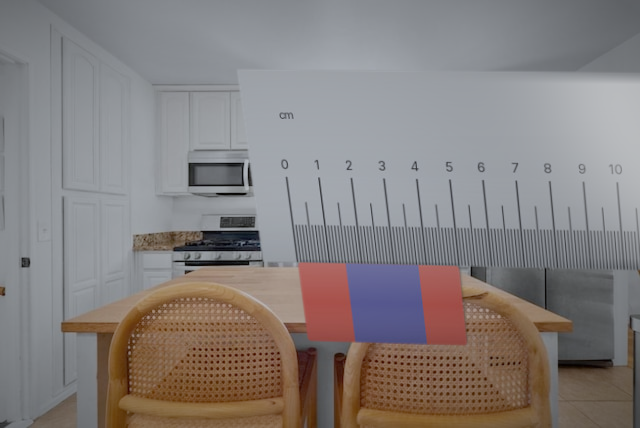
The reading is 5 cm
